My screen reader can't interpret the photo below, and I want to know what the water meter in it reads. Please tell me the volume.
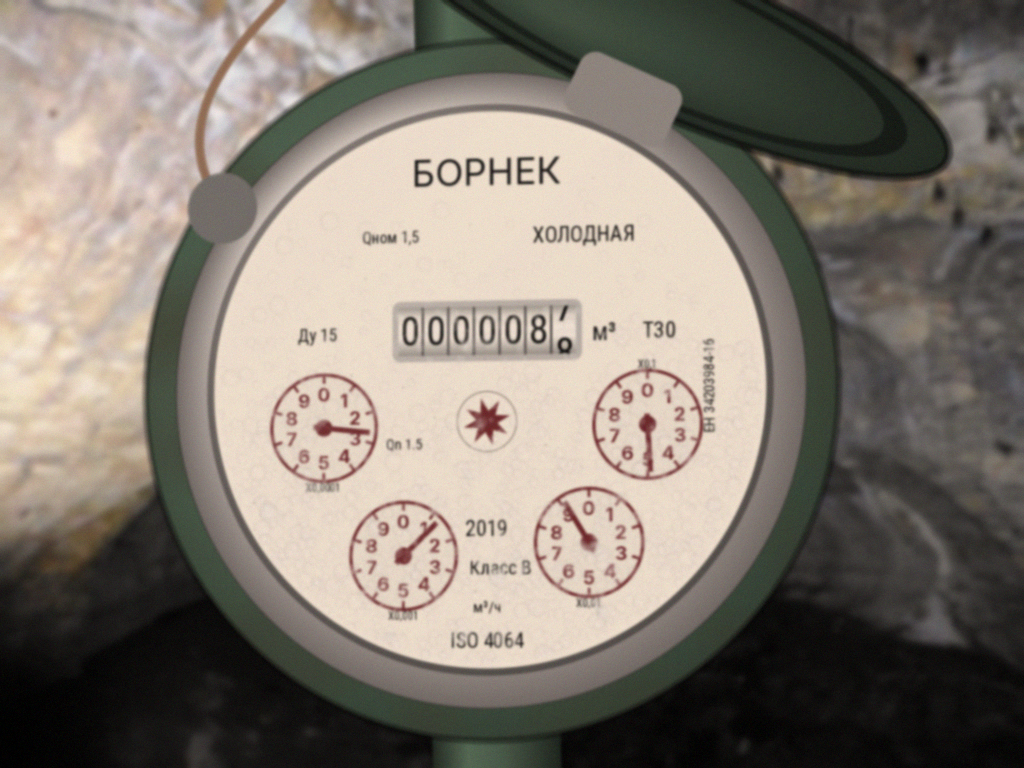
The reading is 87.4912 m³
